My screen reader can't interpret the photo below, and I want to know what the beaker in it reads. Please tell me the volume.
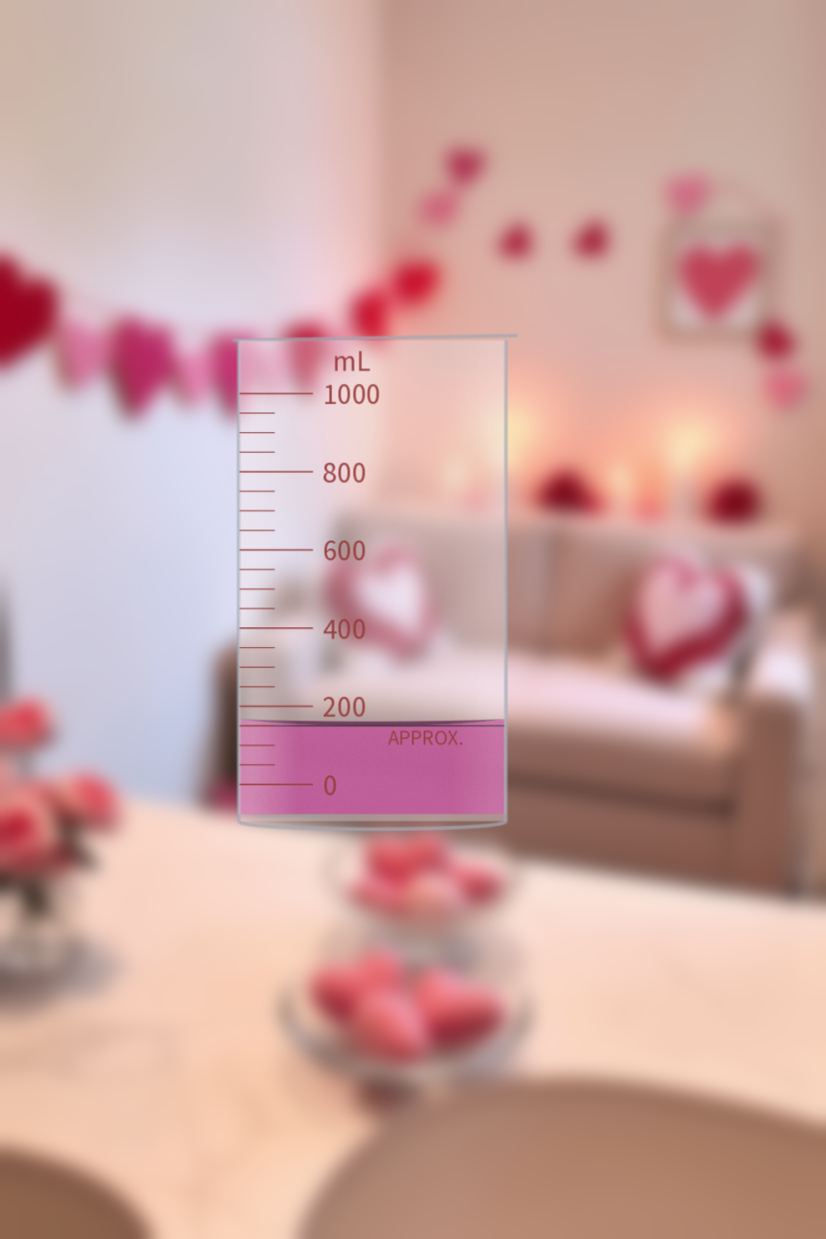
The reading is 150 mL
